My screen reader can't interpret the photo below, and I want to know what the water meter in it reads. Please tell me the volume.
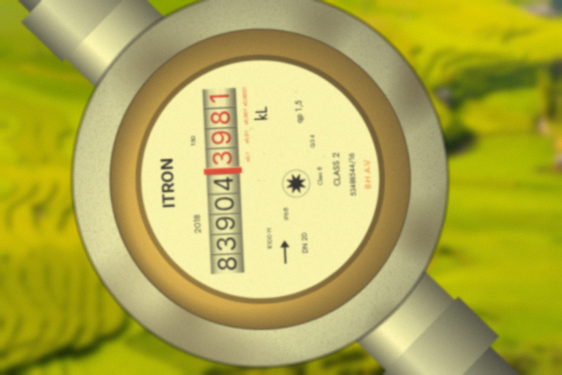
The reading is 83904.3981 kL
